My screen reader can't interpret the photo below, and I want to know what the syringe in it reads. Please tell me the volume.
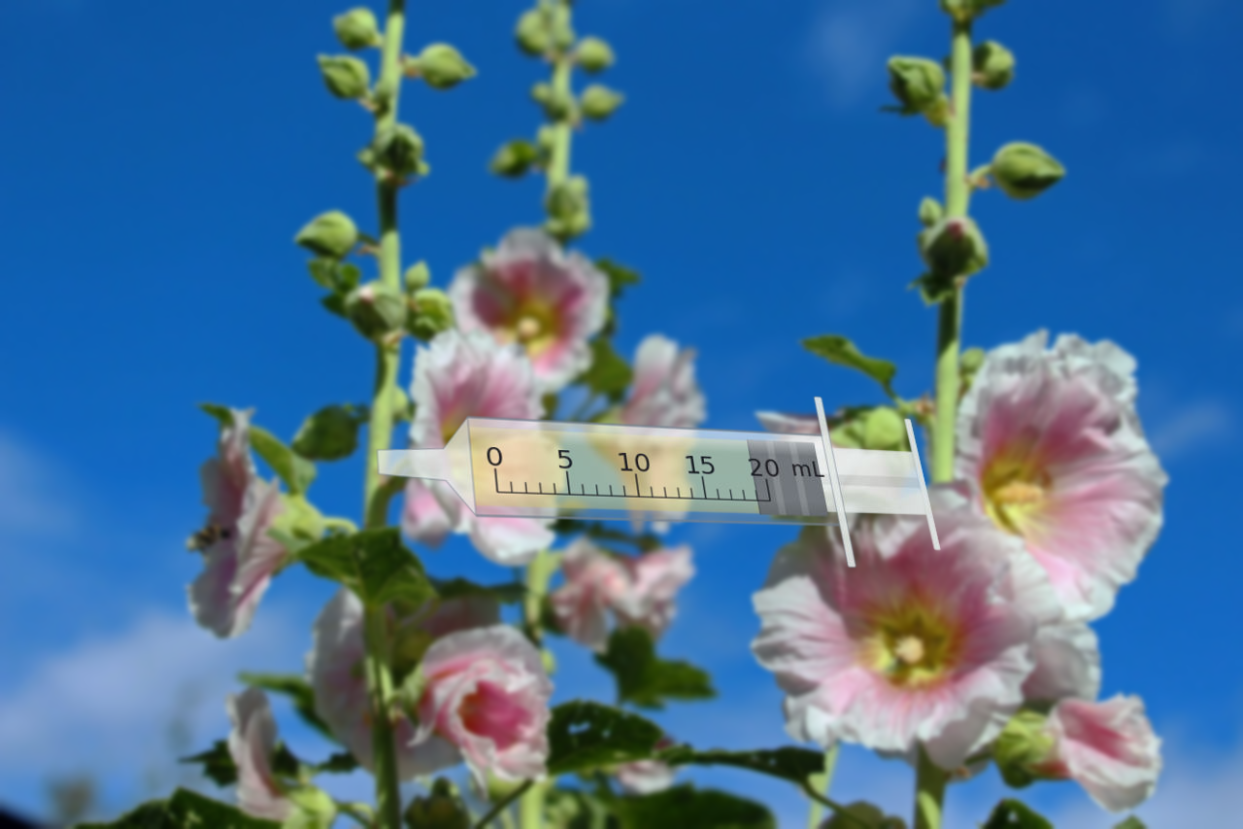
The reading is 19 mL
